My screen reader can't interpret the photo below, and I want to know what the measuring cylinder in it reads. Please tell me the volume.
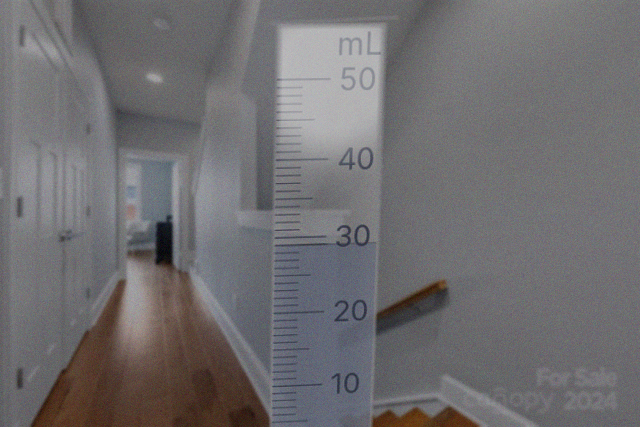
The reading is 29 mL
